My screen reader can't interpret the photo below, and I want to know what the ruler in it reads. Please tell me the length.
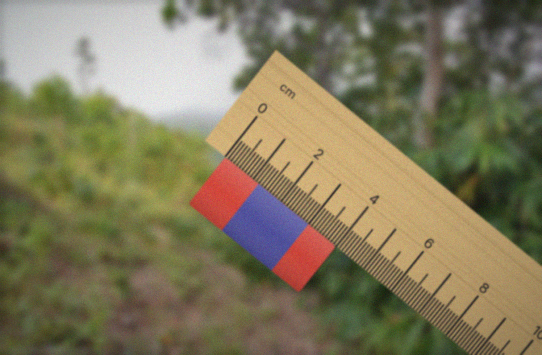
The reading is 4 cm
